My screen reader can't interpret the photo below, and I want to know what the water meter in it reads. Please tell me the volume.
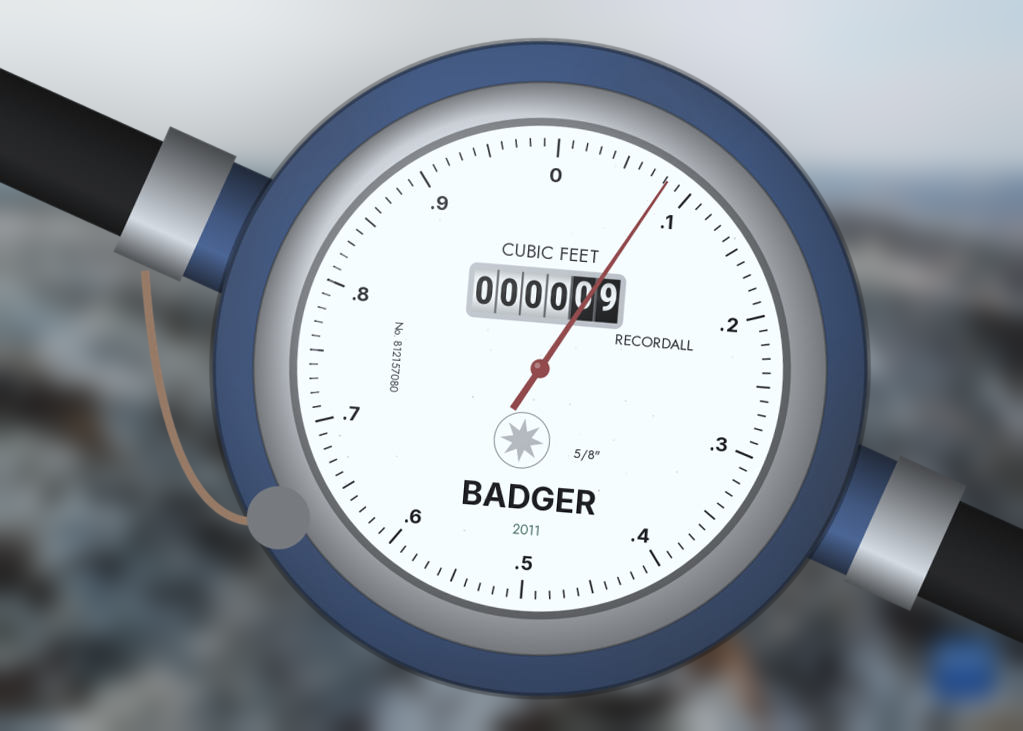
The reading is 9.08 ft³
